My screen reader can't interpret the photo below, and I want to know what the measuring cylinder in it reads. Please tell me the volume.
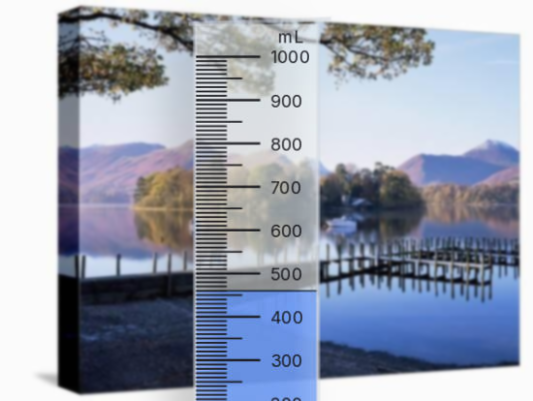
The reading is 460 mL
